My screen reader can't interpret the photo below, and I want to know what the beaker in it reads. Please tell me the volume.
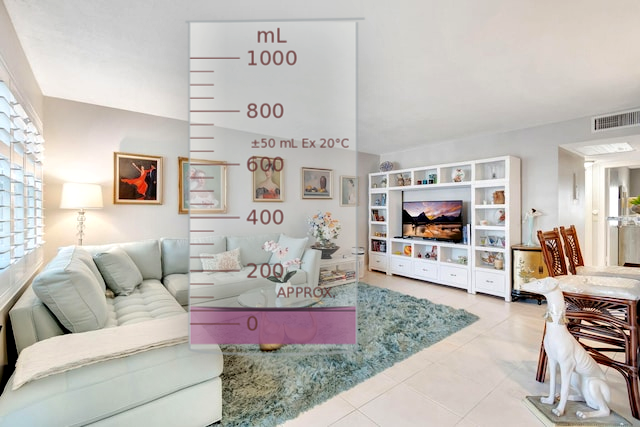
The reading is 50 mL
